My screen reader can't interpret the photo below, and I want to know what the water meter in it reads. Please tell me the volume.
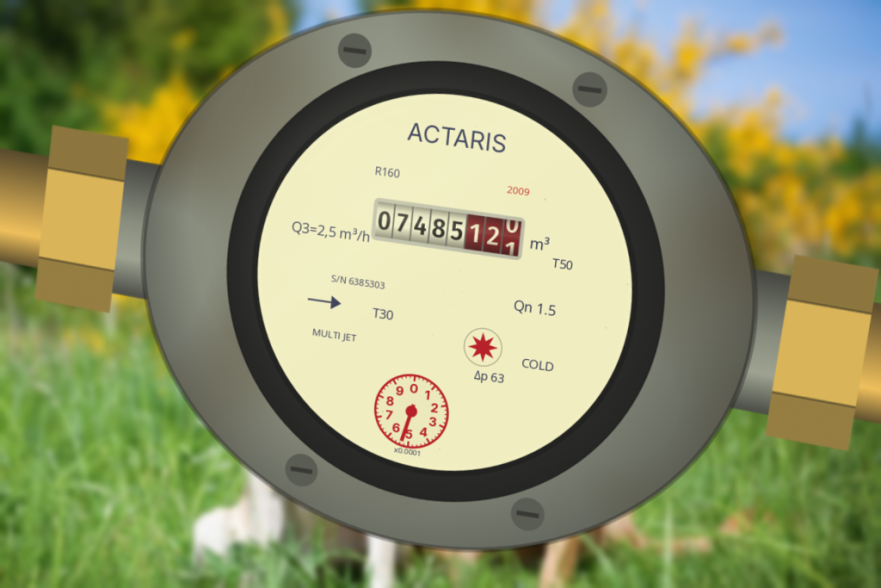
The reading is 7485.1205 m³
